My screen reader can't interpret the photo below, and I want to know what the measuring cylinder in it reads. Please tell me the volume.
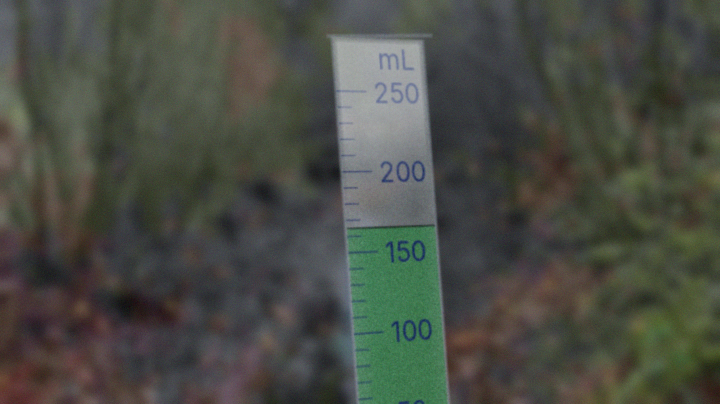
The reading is 165 mL
